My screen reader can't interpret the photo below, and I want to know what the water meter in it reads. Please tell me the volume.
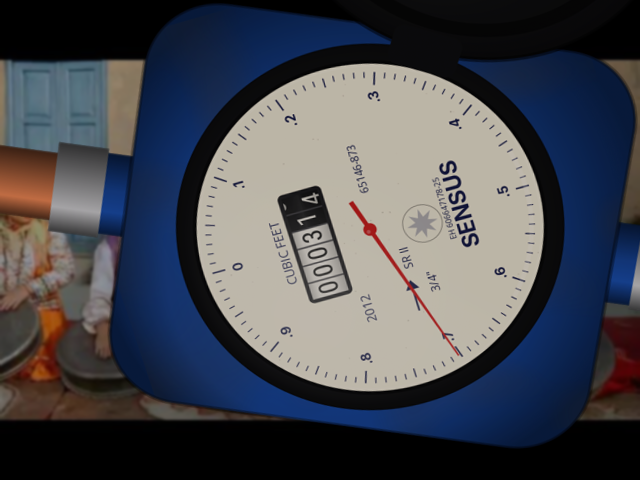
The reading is 313.70 ft³
